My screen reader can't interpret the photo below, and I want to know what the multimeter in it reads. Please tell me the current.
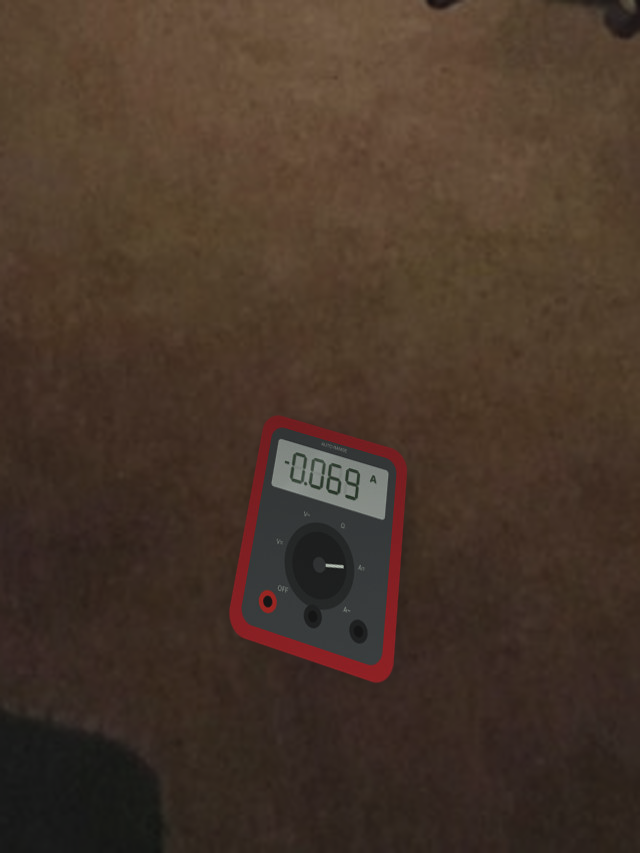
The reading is -0.069 A
